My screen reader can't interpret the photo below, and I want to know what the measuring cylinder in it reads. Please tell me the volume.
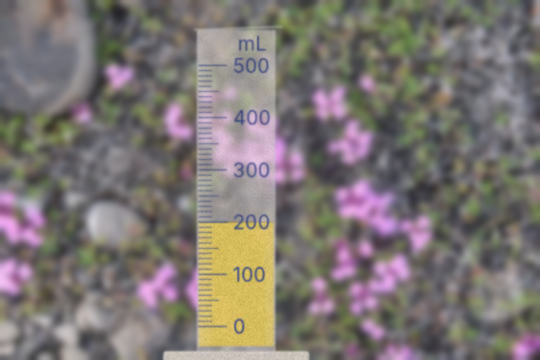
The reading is 200 mL
